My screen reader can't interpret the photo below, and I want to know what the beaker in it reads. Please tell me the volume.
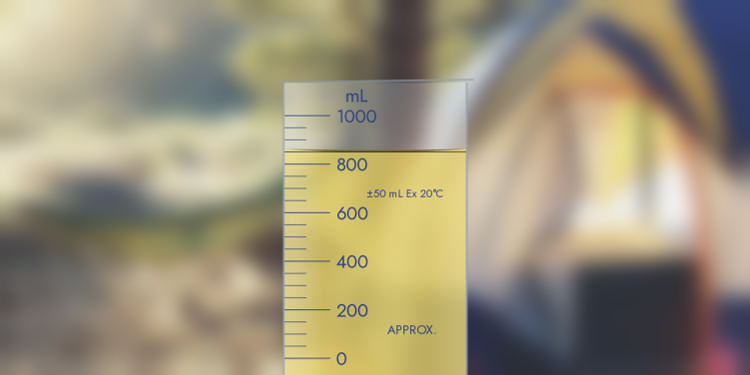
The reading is 850 mL
